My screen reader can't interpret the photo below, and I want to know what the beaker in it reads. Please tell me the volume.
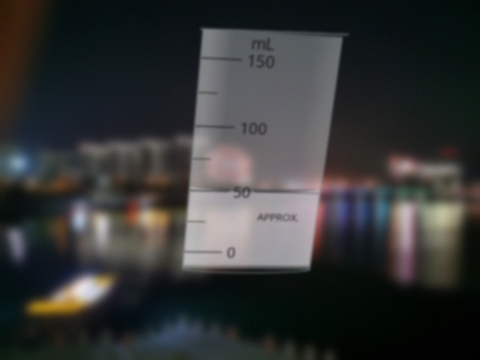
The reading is 50 mL
